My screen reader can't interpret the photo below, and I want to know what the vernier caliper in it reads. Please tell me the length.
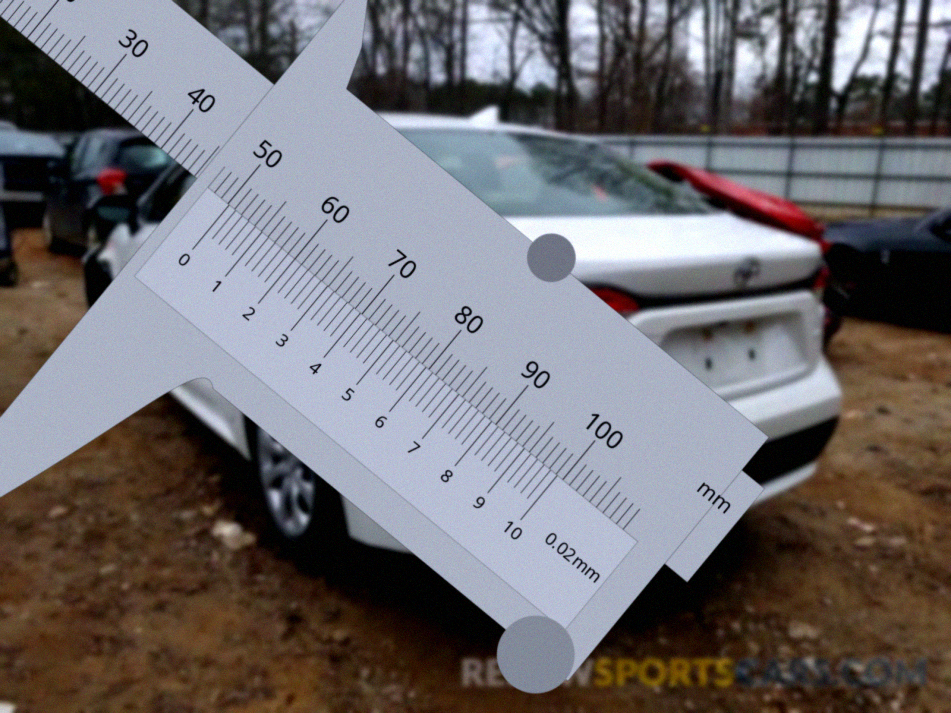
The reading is 50.2 mm
